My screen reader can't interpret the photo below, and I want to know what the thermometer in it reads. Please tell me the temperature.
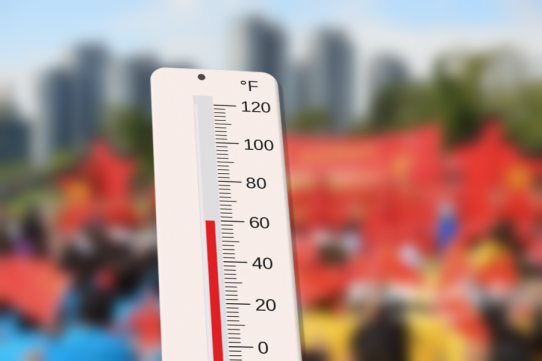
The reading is 60 °F
